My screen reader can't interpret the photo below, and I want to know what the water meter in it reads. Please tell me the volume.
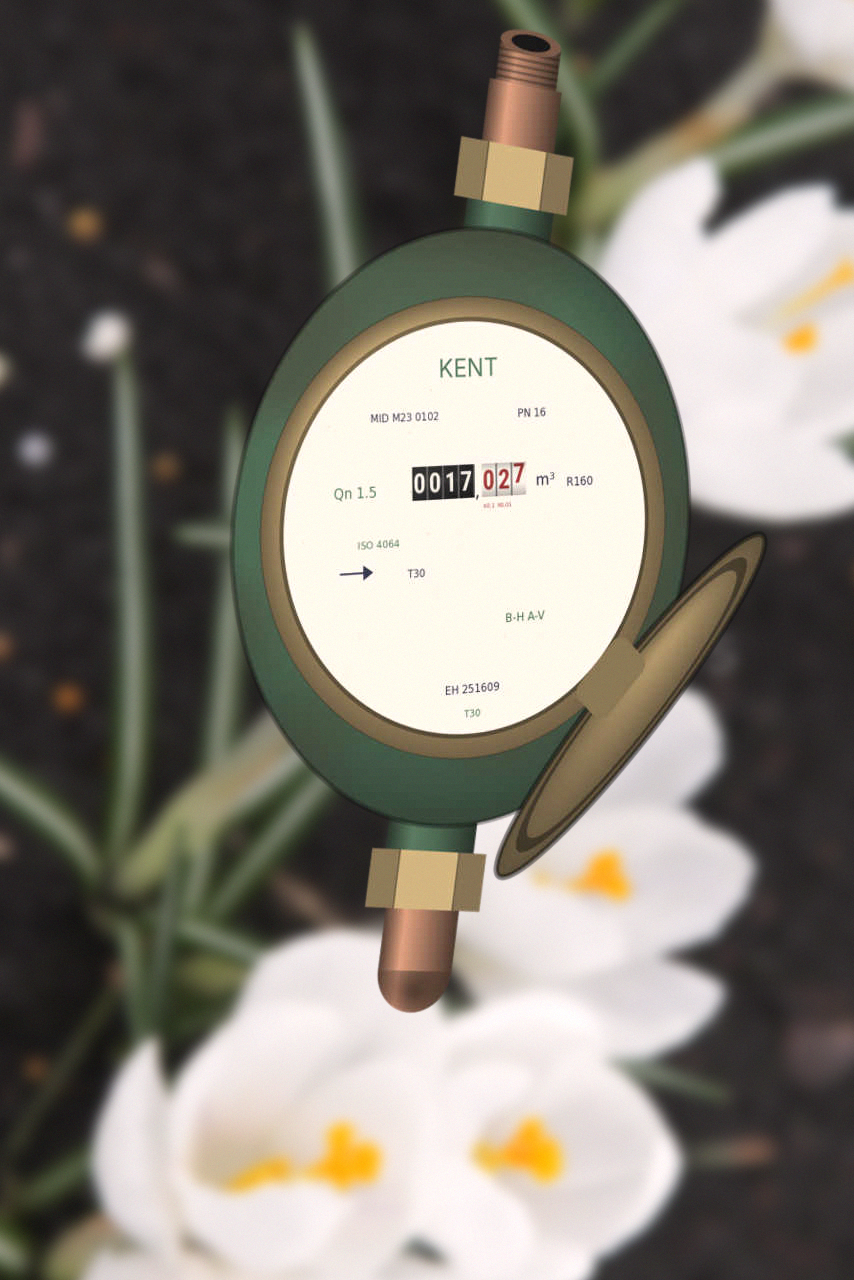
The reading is 17.027 m³
